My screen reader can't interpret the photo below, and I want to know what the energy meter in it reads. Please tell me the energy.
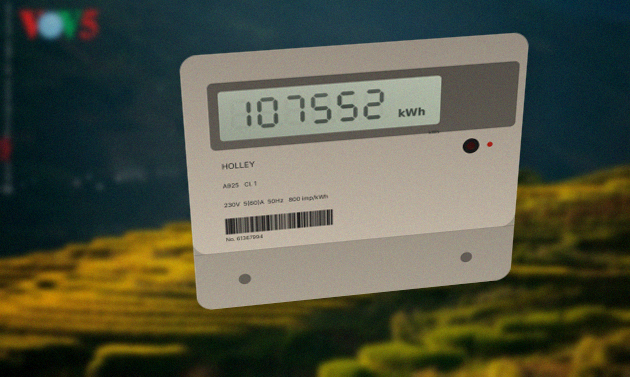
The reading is 107552 kWh
